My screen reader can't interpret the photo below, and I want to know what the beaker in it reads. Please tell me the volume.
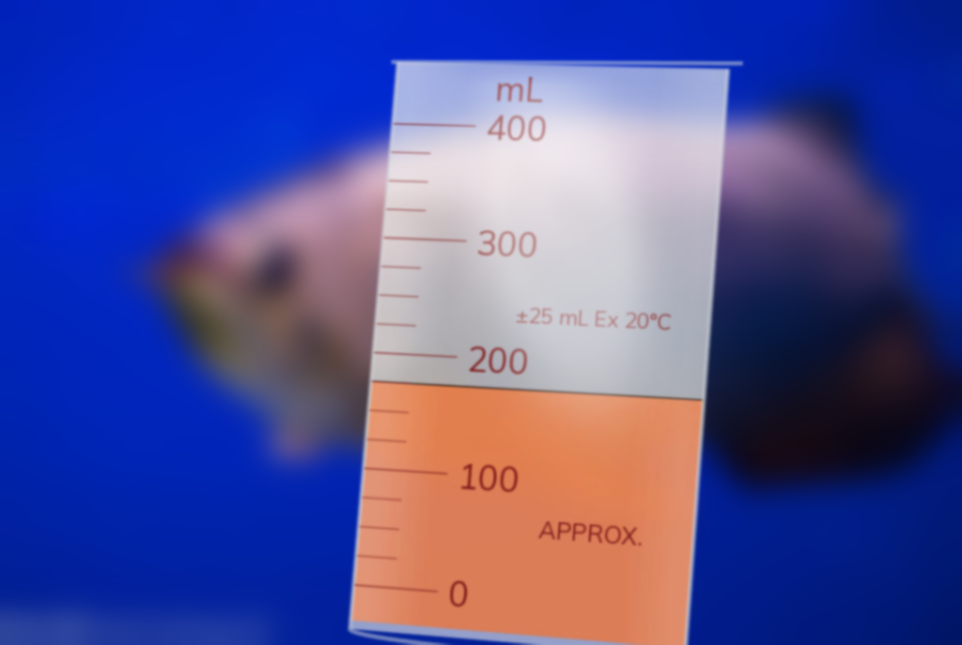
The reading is 175 mL
